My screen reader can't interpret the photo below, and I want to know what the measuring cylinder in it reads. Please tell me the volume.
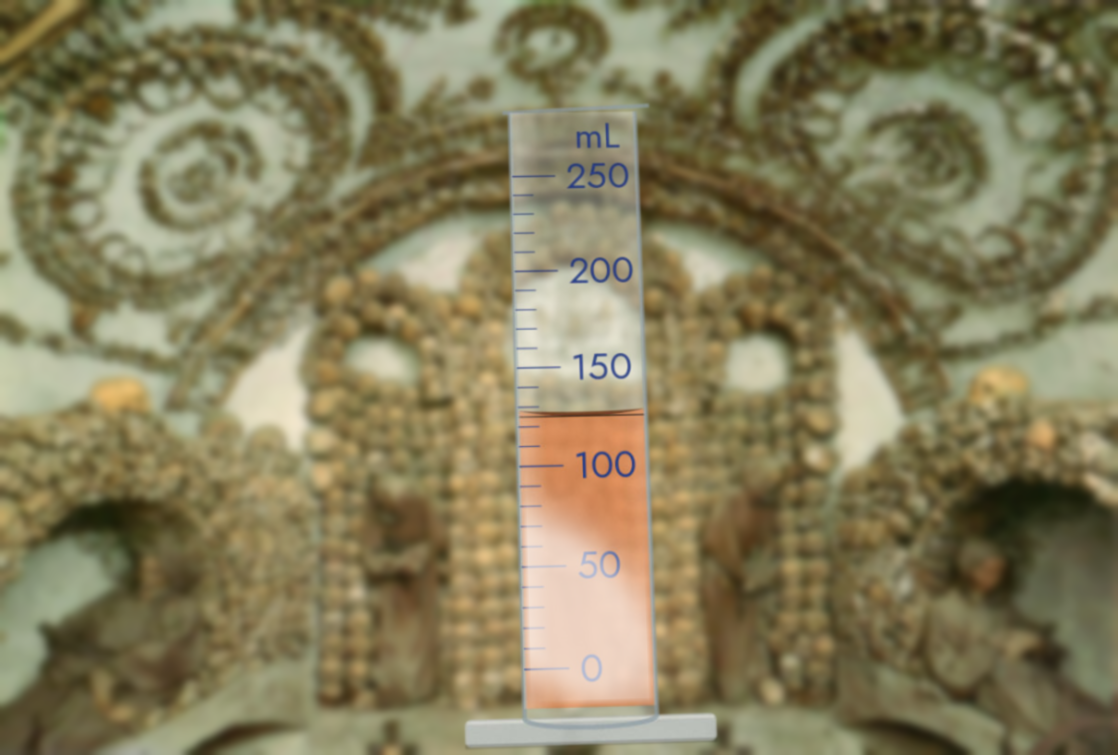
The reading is 125 mL
